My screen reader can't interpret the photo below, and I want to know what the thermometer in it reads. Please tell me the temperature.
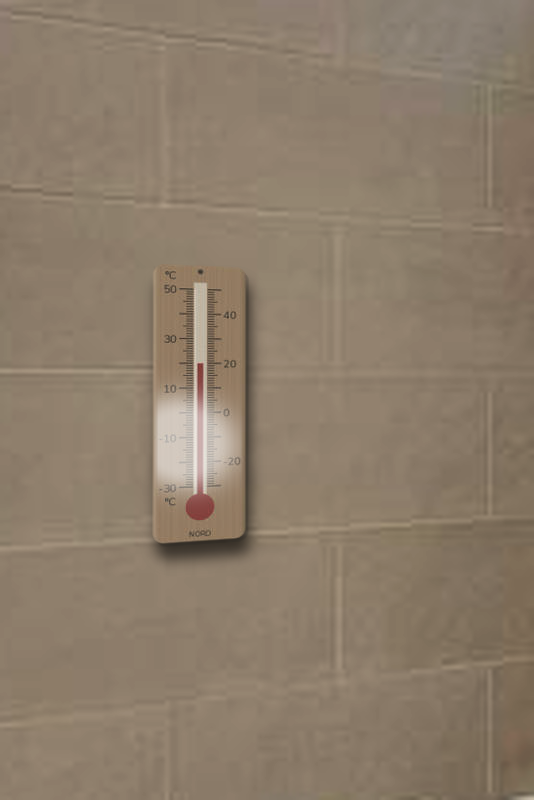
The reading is 20 °C
